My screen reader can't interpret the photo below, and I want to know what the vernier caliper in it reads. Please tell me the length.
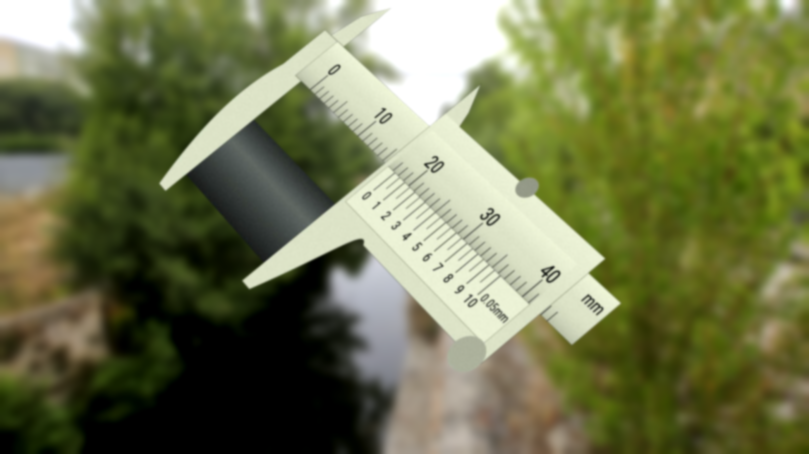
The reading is 17.4 mm
